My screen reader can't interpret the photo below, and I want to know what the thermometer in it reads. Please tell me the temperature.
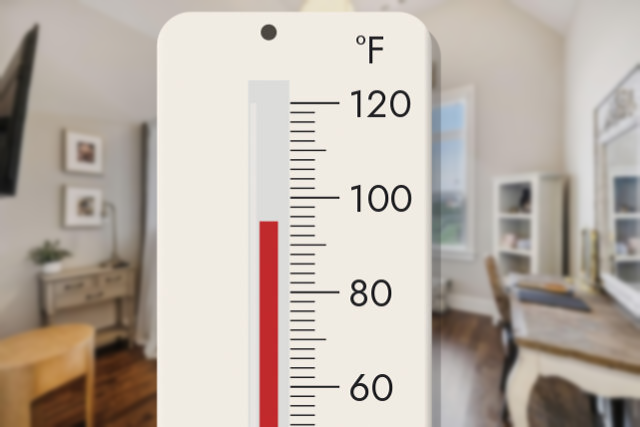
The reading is 95 °F
